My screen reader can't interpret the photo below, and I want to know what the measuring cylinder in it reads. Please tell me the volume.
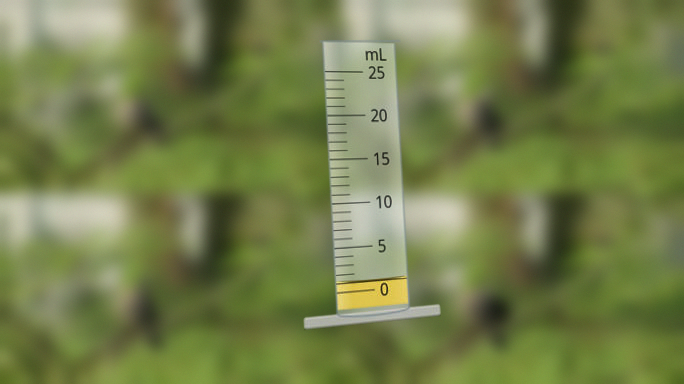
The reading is 1 mL
